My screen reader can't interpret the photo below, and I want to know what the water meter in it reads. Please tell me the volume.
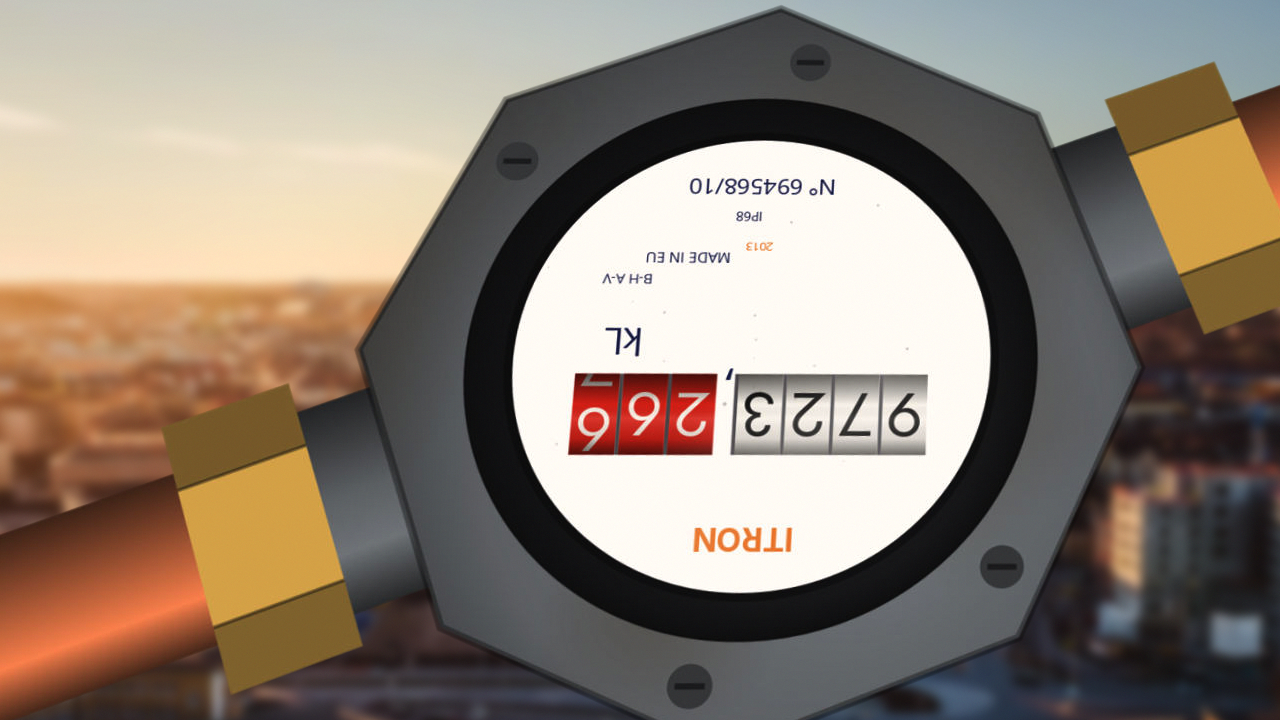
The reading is 9723.266 kL
